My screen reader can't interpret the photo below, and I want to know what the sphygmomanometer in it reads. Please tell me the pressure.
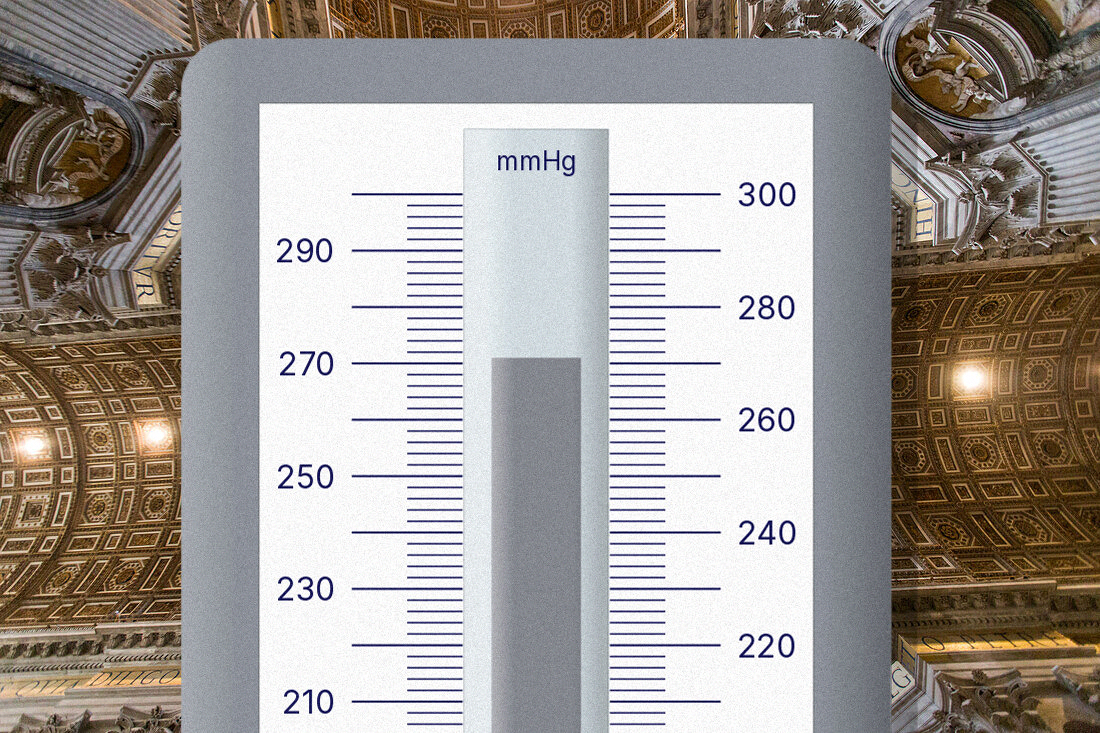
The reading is 271 mmHg
